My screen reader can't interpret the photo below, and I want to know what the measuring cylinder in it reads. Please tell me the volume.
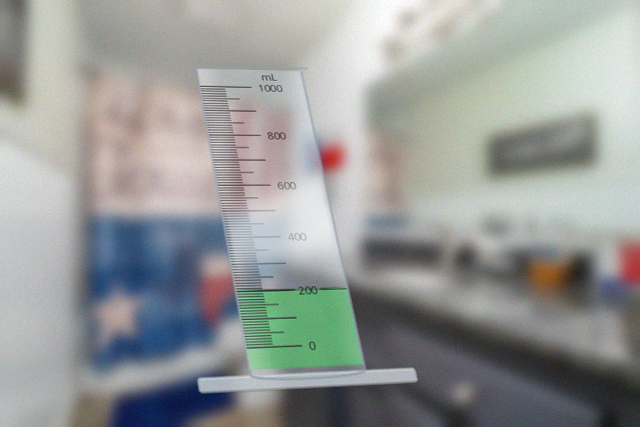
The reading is 200 mL
